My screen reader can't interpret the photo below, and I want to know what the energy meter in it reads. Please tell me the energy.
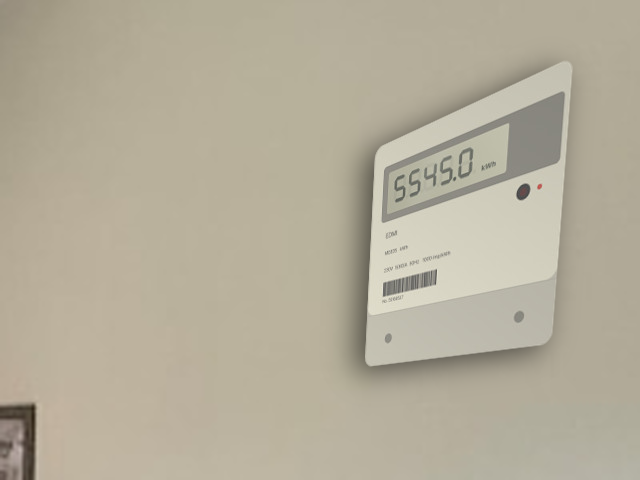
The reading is 5545.0 kWh
